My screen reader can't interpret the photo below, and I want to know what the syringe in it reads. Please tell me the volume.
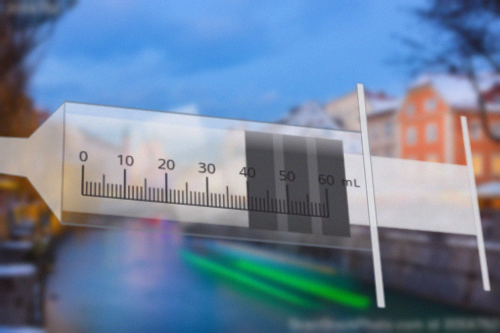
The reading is 40 mL
